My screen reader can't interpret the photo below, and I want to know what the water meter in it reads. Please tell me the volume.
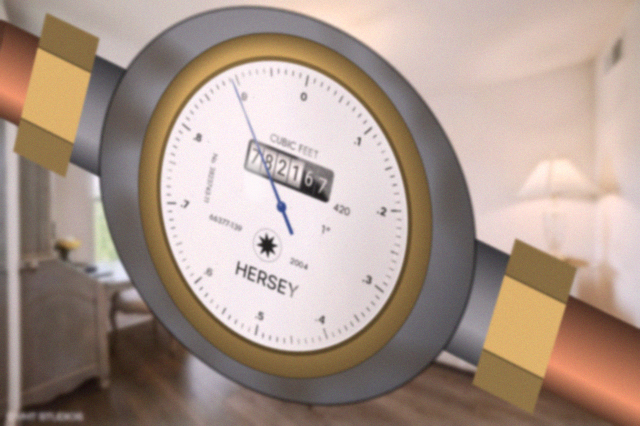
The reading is 782166.89 ft³
